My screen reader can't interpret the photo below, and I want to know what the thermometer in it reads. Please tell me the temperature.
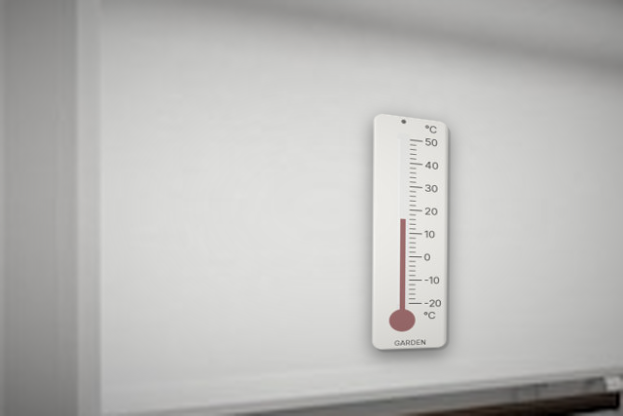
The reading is 16 °C
